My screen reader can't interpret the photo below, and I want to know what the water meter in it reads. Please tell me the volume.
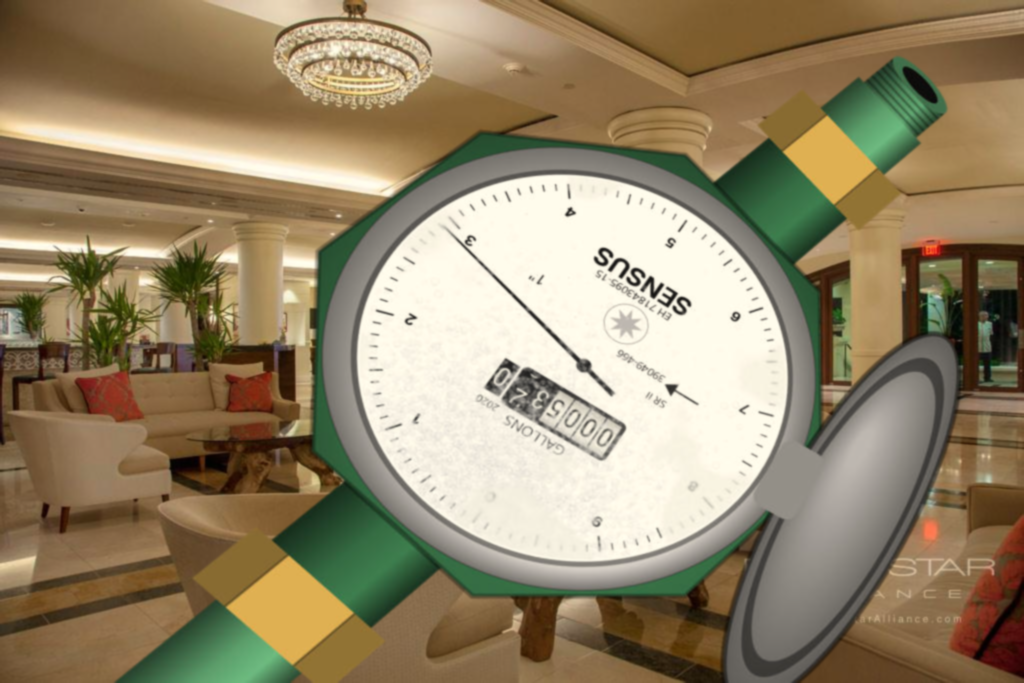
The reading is 5322.9 gal
